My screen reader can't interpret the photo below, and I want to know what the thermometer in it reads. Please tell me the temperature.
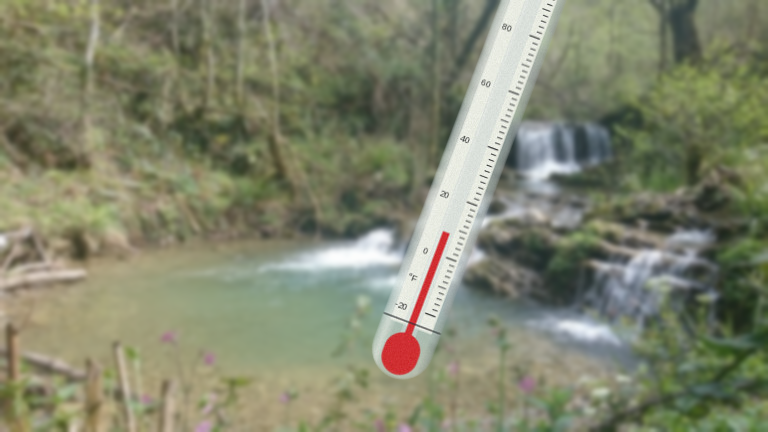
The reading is 8 °F
